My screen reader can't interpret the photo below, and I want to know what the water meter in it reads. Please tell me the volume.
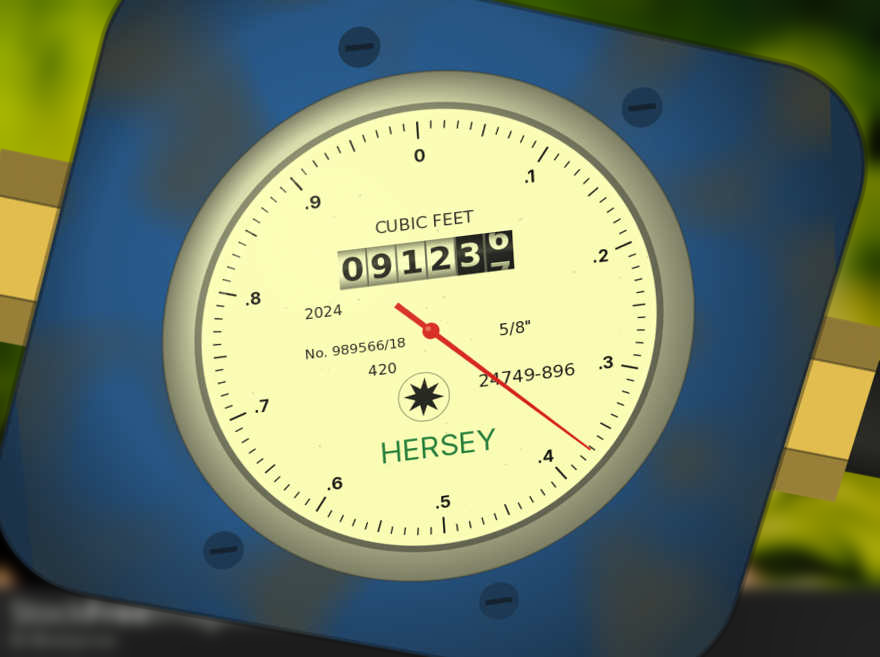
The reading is 91236.37 ft³
